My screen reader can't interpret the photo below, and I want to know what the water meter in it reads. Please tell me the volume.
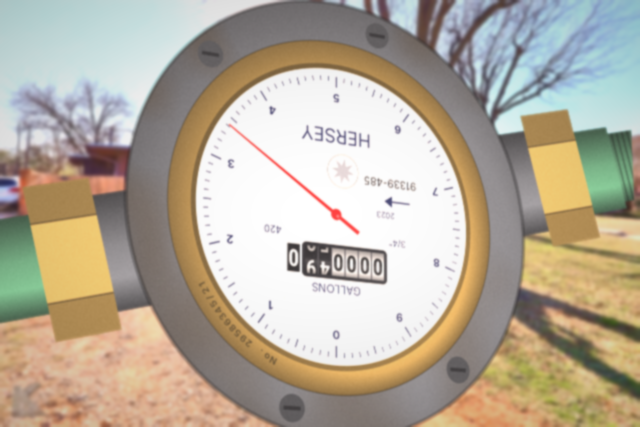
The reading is 493.4 gal
